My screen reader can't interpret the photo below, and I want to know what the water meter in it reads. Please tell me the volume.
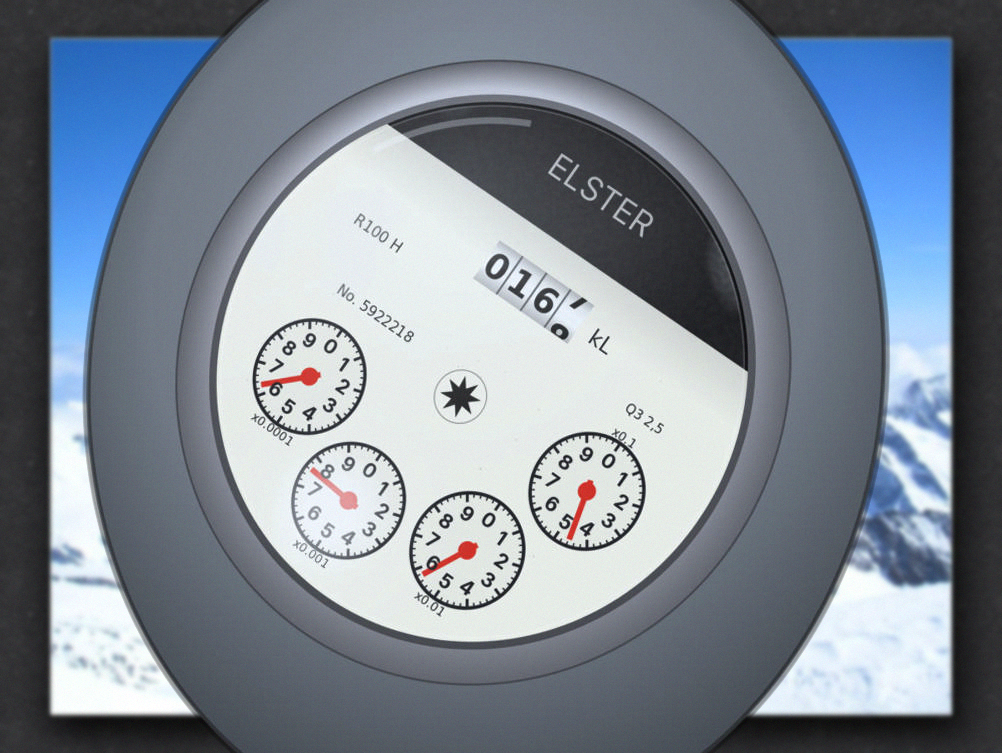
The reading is 167.4576 kL
